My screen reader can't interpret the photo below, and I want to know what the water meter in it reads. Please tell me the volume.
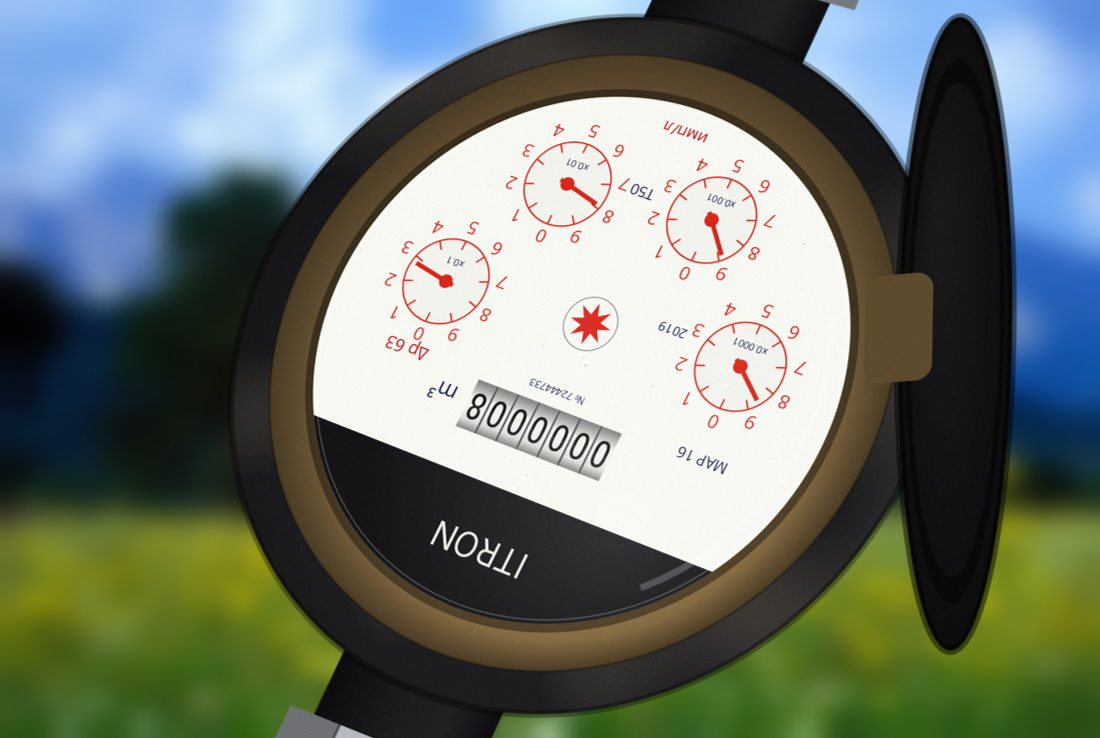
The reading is 8.2788 m³
